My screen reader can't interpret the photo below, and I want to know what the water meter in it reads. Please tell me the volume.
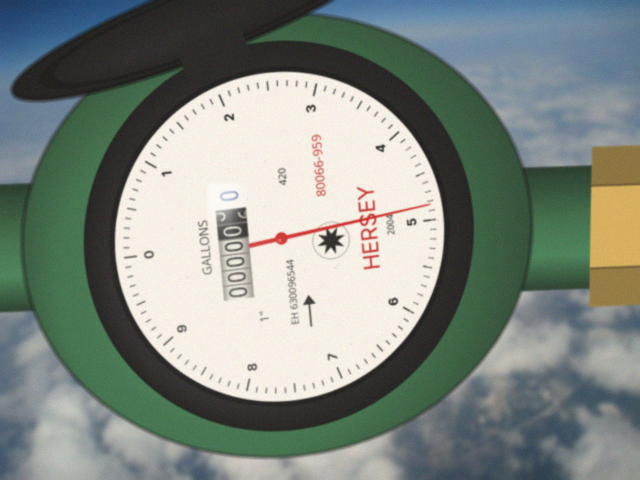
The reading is 54.8 gal
